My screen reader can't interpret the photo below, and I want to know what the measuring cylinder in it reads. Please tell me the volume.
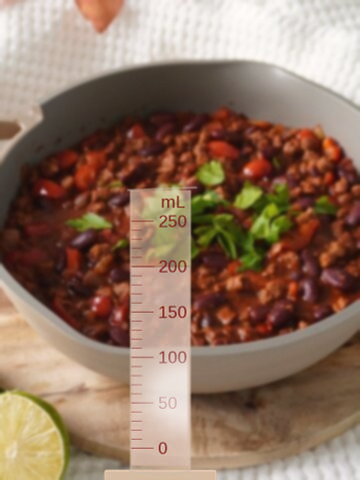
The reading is 200 mL
